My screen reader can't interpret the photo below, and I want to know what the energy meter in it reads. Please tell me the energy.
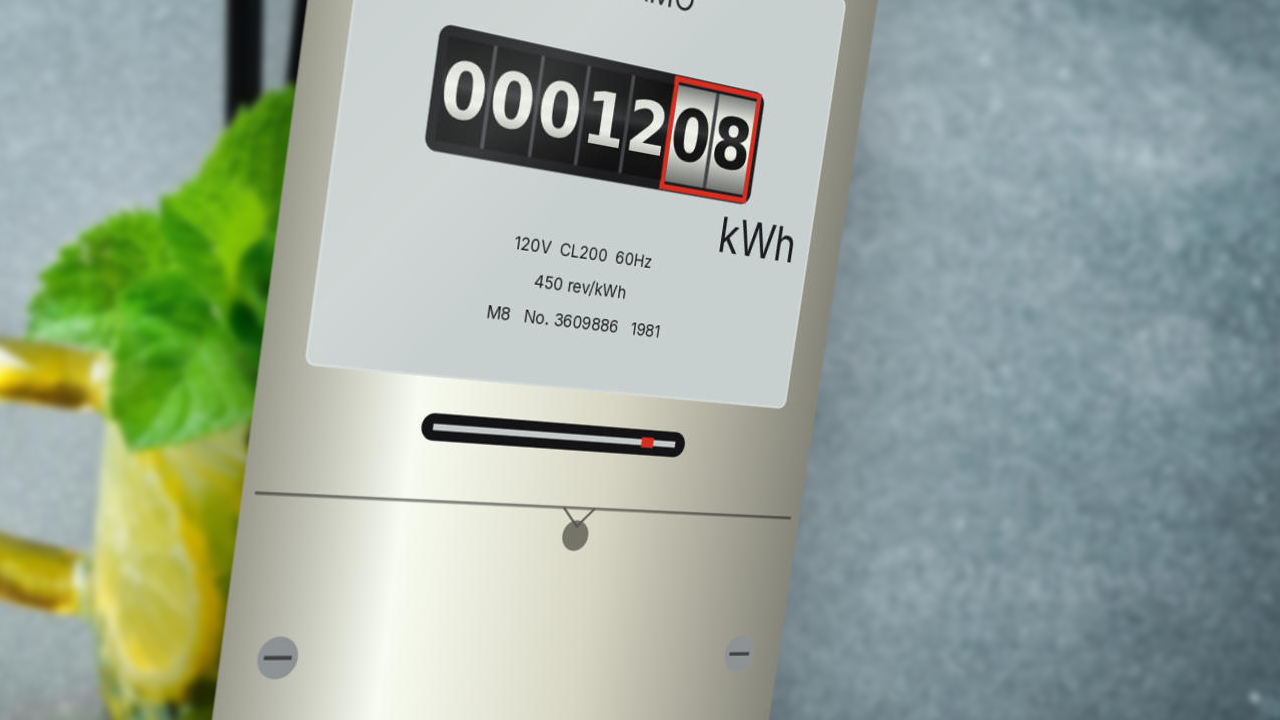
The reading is 12.08 kWh
